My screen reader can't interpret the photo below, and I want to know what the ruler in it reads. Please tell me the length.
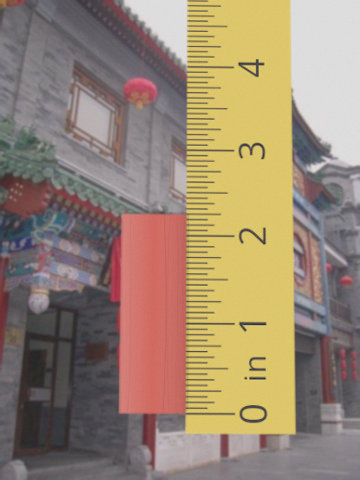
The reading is 2.25 in
